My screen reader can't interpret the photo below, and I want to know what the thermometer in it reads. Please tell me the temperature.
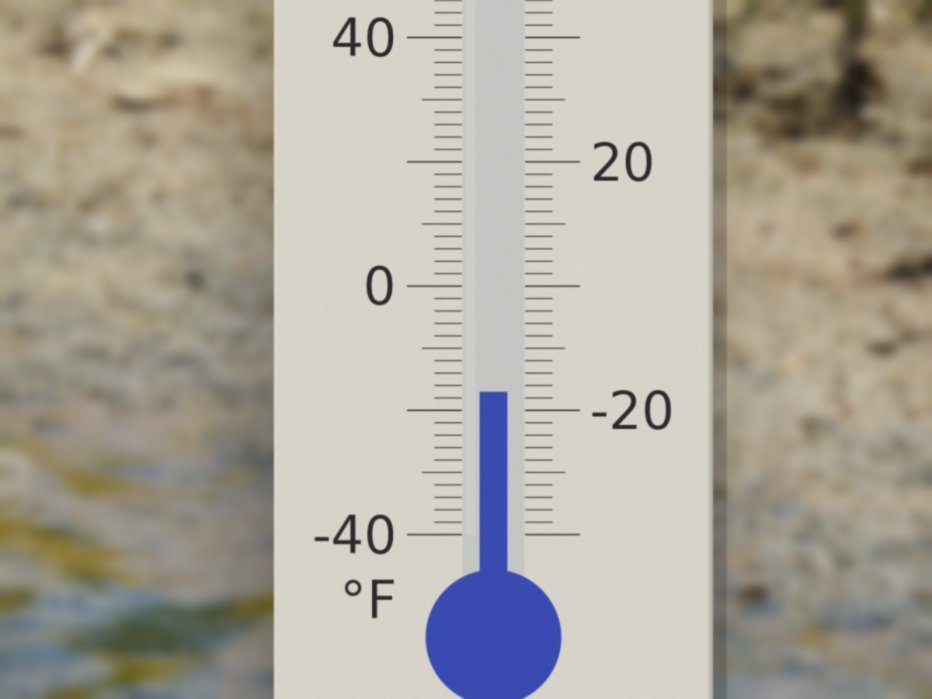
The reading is -17 °F
